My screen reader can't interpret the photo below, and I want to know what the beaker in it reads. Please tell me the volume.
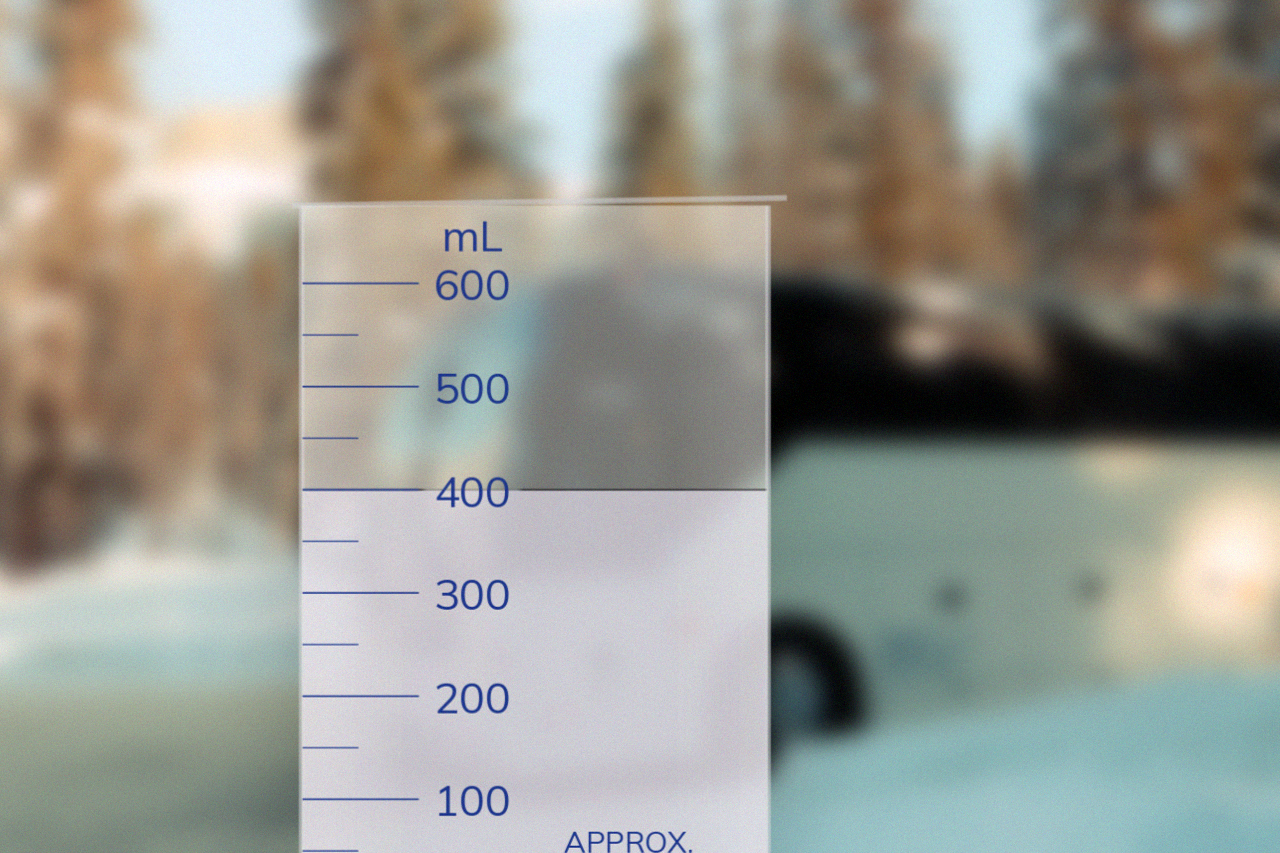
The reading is 400 mL
